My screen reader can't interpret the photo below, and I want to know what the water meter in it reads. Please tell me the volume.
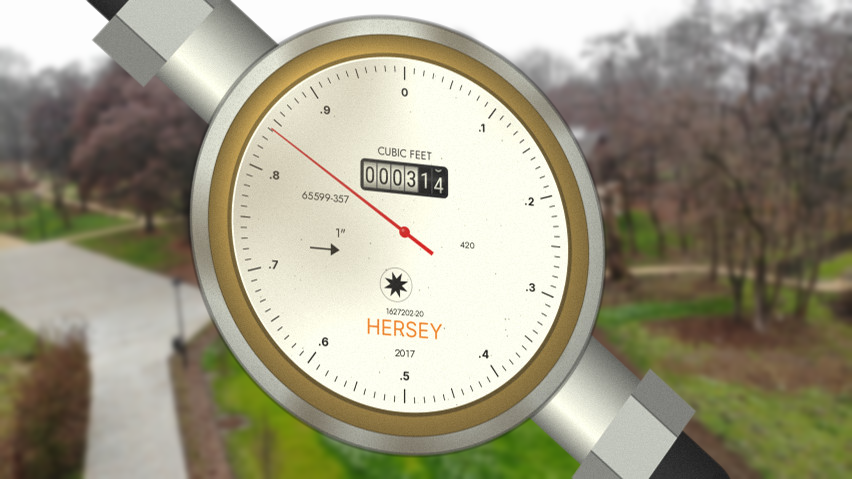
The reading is 313.84 ft³
